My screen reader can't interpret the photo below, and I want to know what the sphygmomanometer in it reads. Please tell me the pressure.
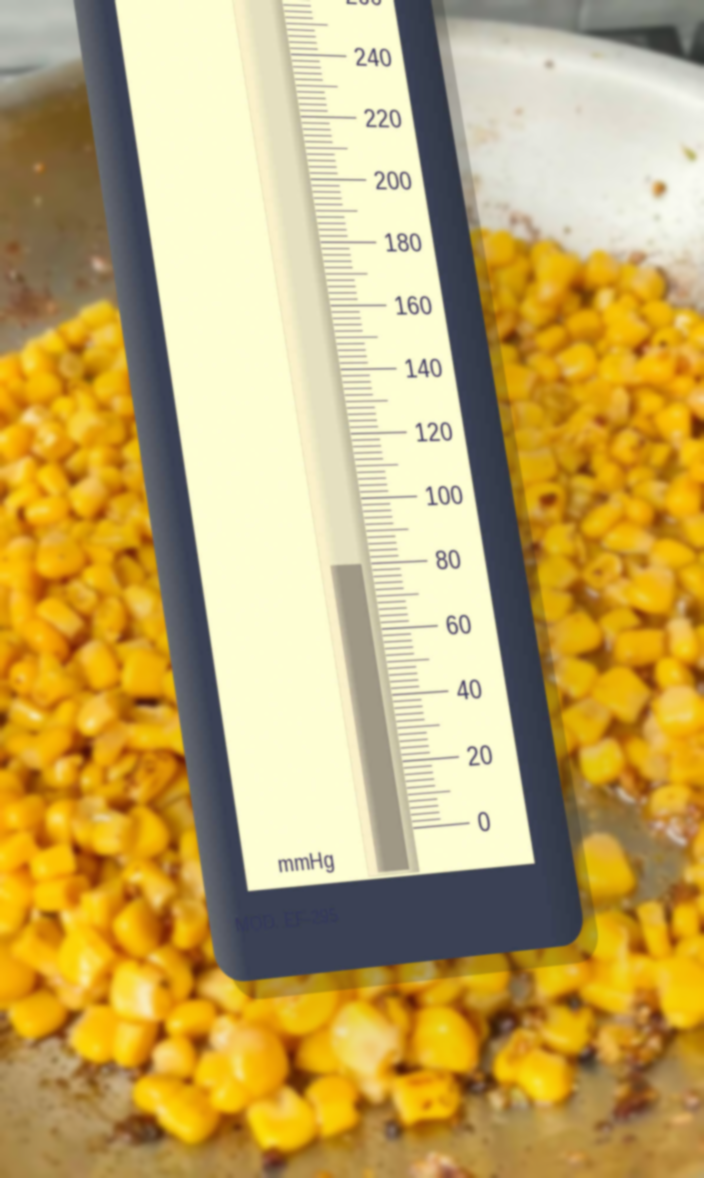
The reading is 80 mmHg
